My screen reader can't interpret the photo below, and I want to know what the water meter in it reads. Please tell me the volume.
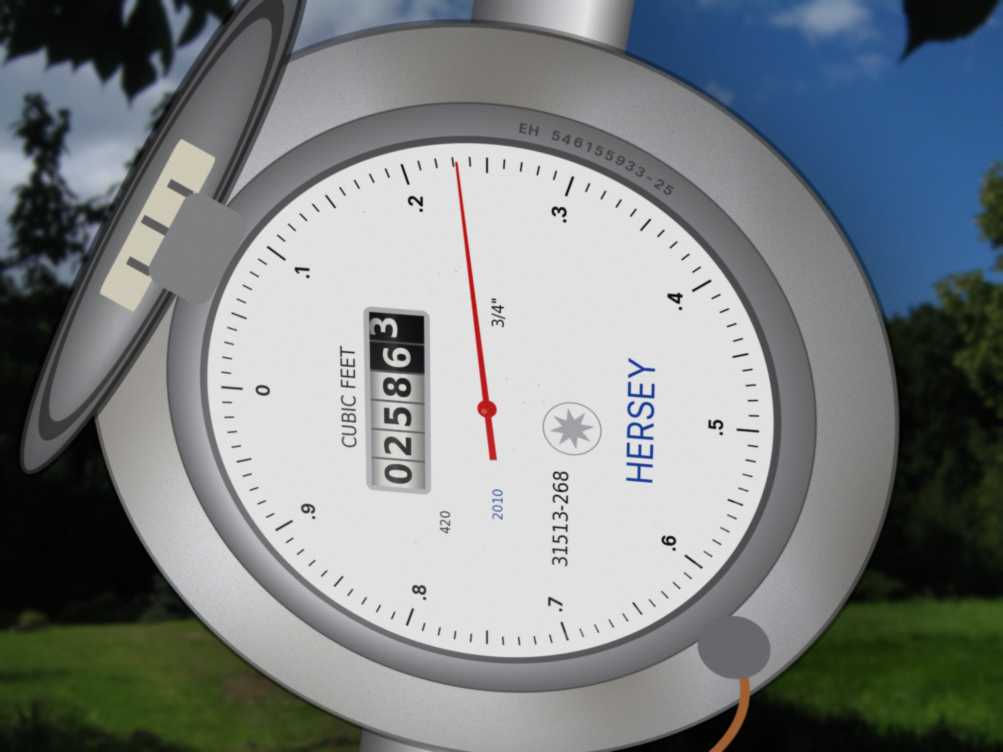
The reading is 25863.23 ft³
